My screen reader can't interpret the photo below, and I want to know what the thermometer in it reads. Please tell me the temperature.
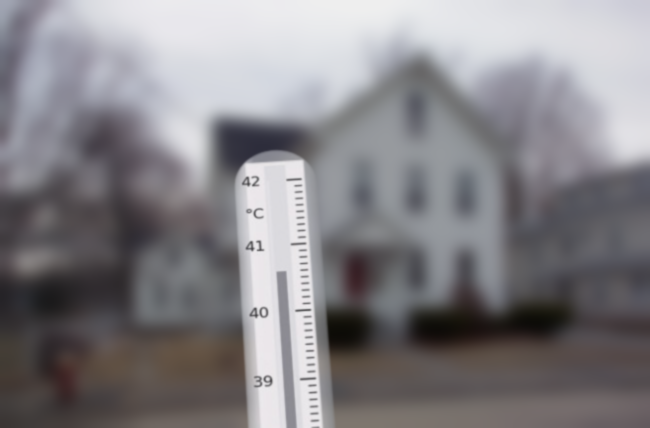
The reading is 40.6 °C
